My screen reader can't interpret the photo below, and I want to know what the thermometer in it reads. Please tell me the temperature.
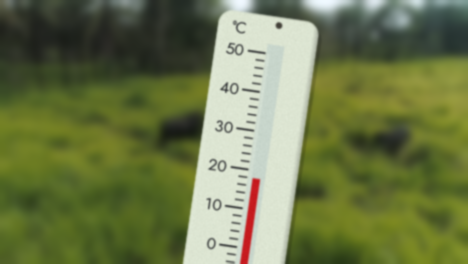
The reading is 18 °C
